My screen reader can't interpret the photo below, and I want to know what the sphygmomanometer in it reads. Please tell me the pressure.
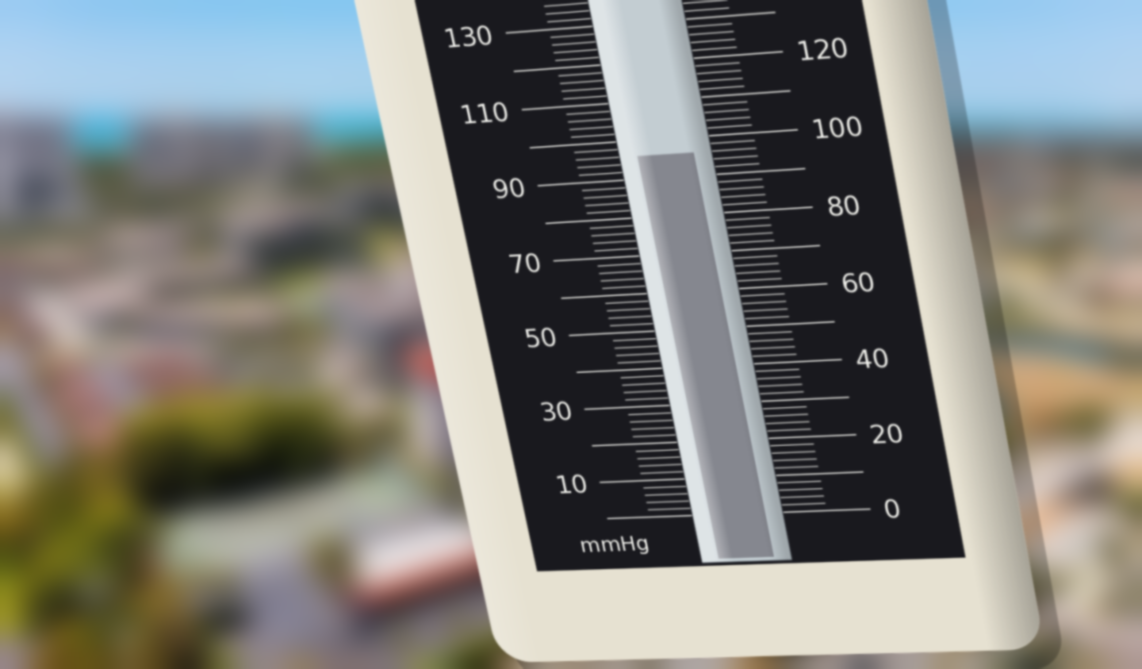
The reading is 96 mmHg
